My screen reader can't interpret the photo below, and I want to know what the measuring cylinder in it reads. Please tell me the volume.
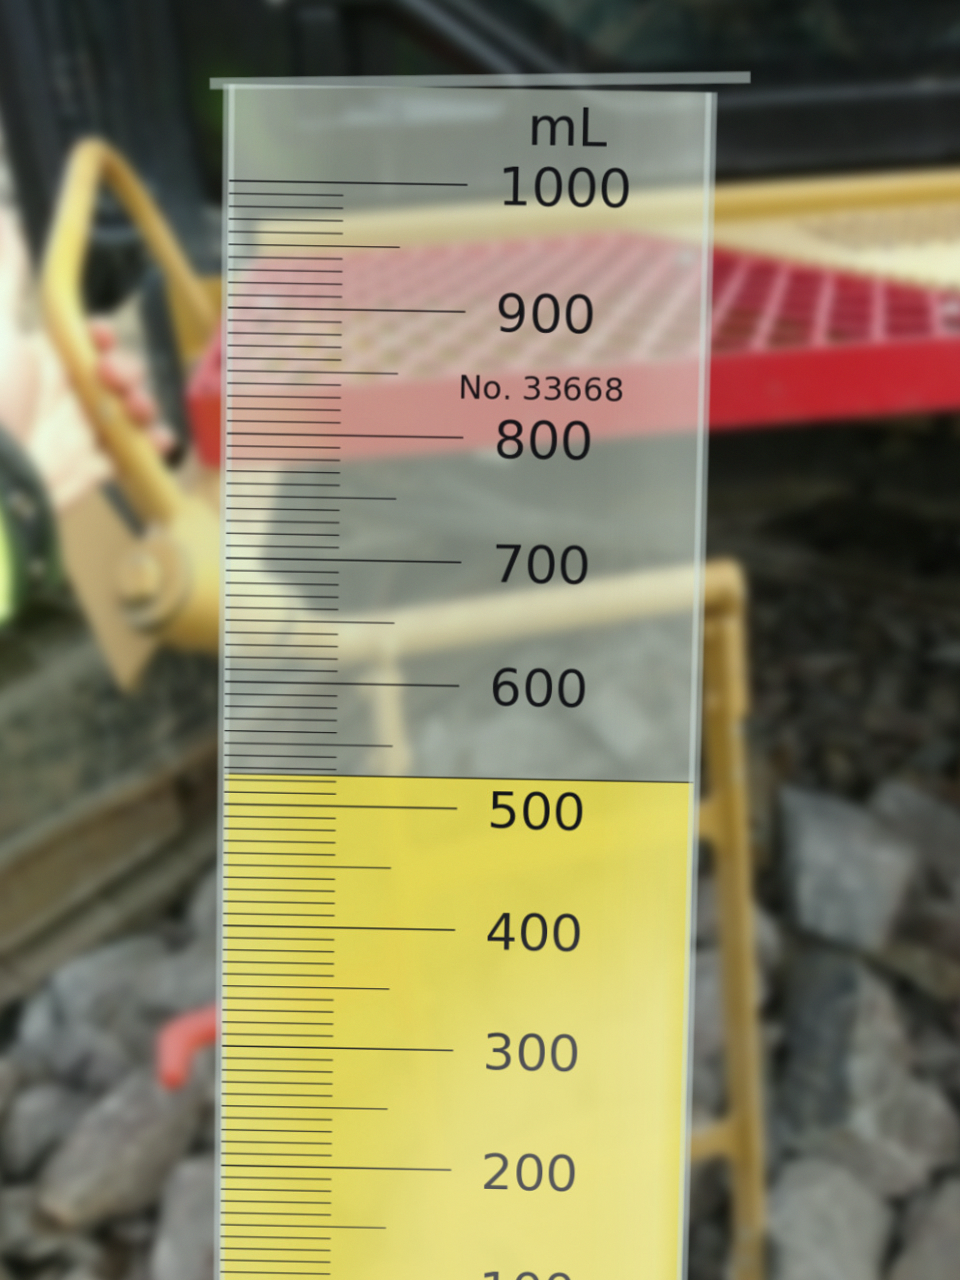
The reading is 525 mL
